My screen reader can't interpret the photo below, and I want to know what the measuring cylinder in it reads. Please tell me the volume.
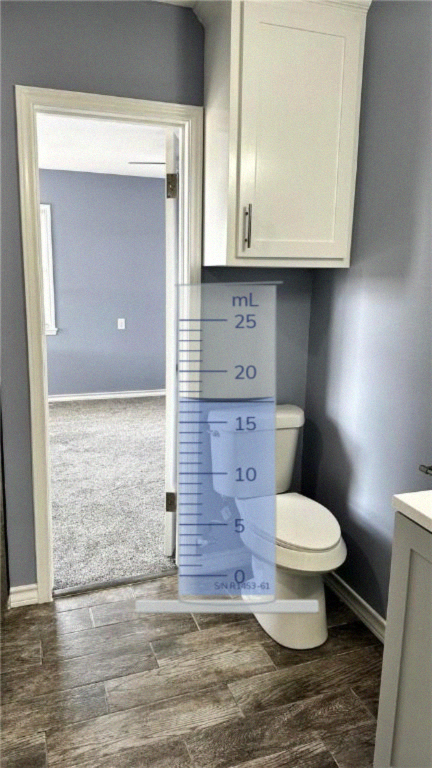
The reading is 17 mL
